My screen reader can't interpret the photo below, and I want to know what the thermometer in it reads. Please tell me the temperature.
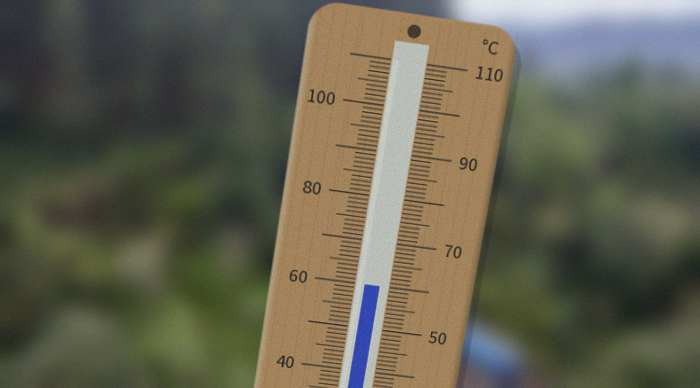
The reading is 60 °C
